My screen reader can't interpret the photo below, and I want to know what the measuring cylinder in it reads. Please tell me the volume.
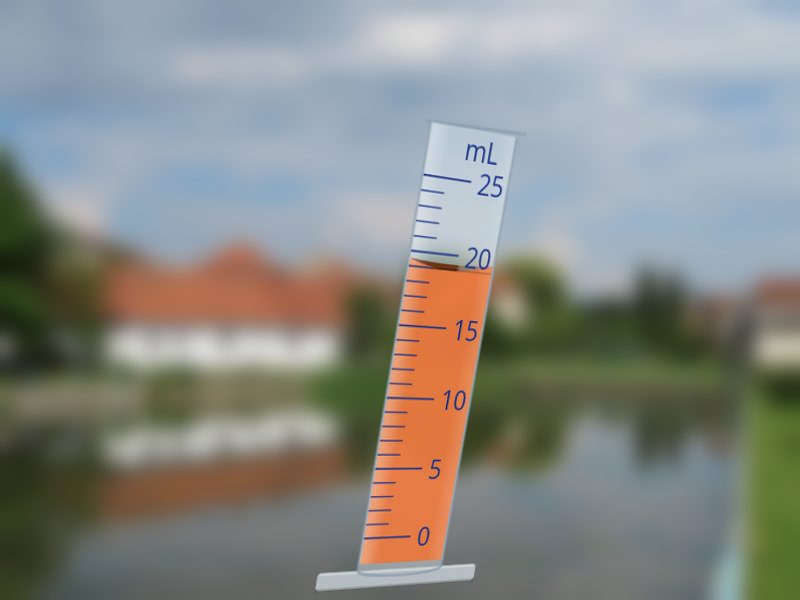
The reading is 19 mL
